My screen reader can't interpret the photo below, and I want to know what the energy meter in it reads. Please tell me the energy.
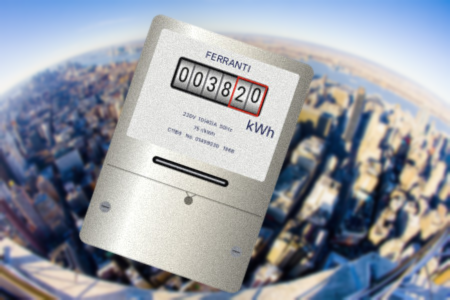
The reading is 38.20 kWh
